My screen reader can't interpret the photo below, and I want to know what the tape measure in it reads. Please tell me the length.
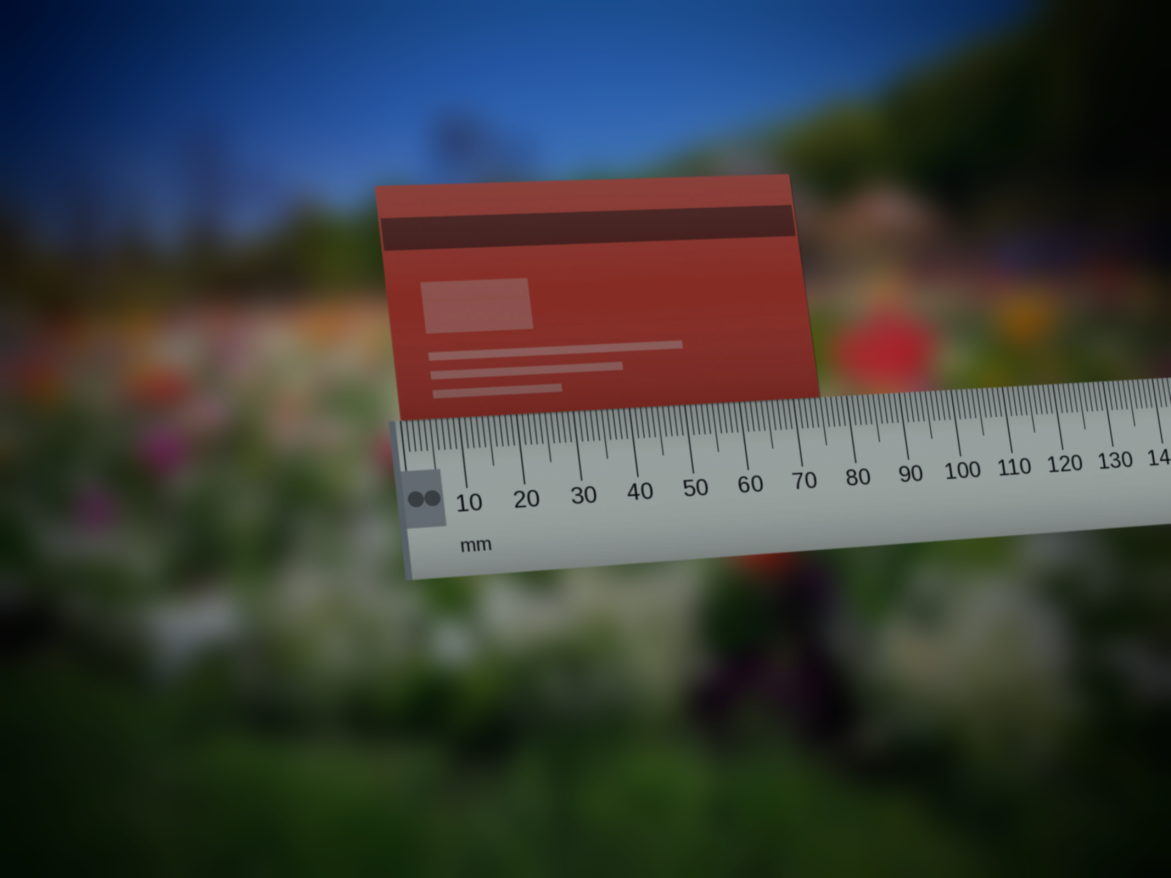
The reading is 75 mm
